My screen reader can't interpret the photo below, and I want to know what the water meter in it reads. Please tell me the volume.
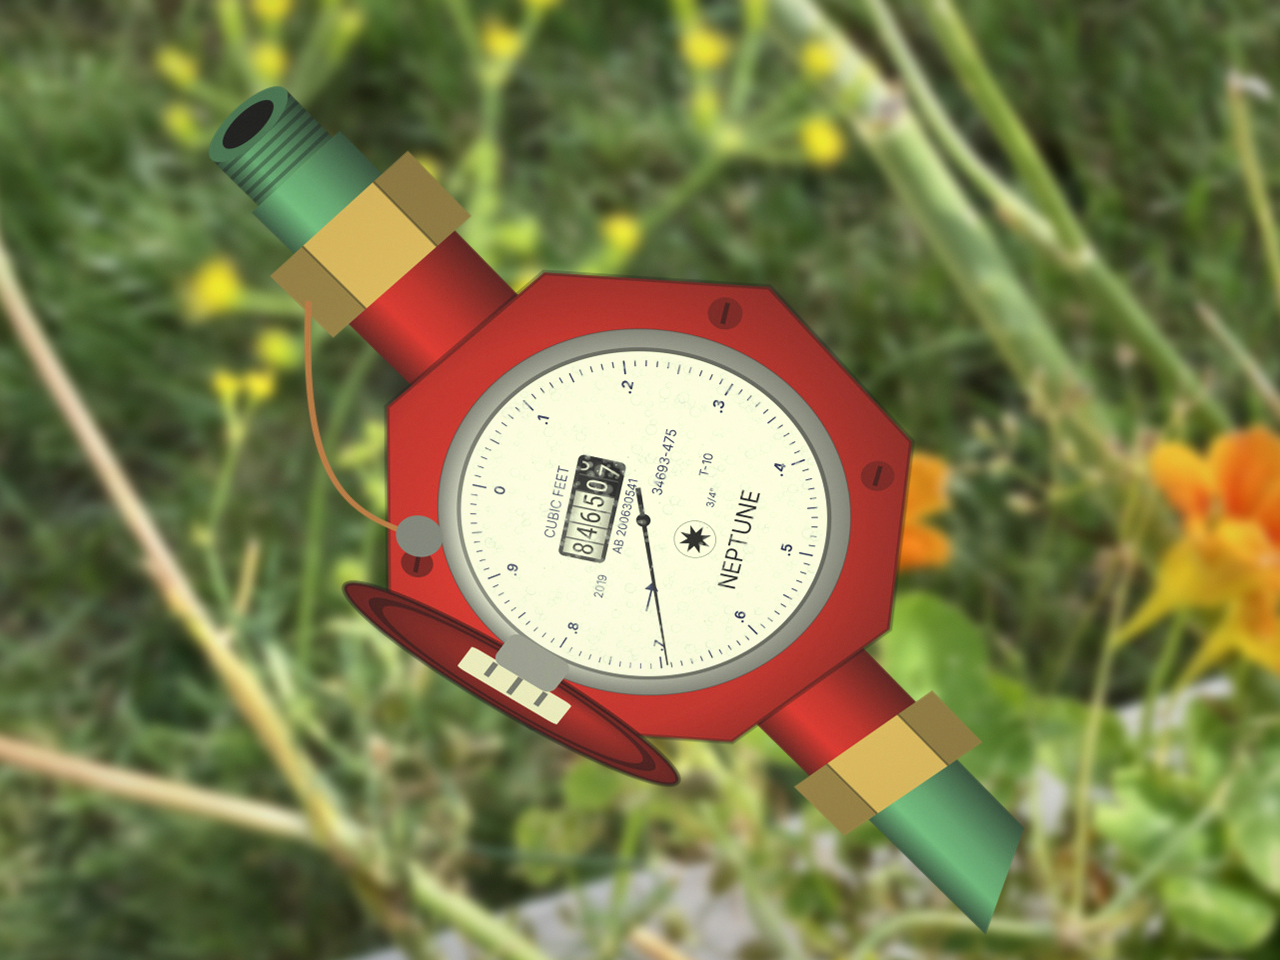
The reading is 846506.69 ft³
